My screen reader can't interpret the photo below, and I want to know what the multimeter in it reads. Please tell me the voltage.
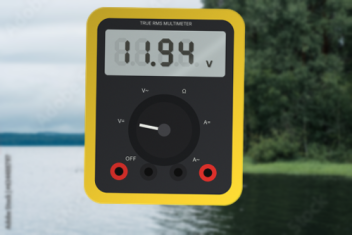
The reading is 11.94 V
